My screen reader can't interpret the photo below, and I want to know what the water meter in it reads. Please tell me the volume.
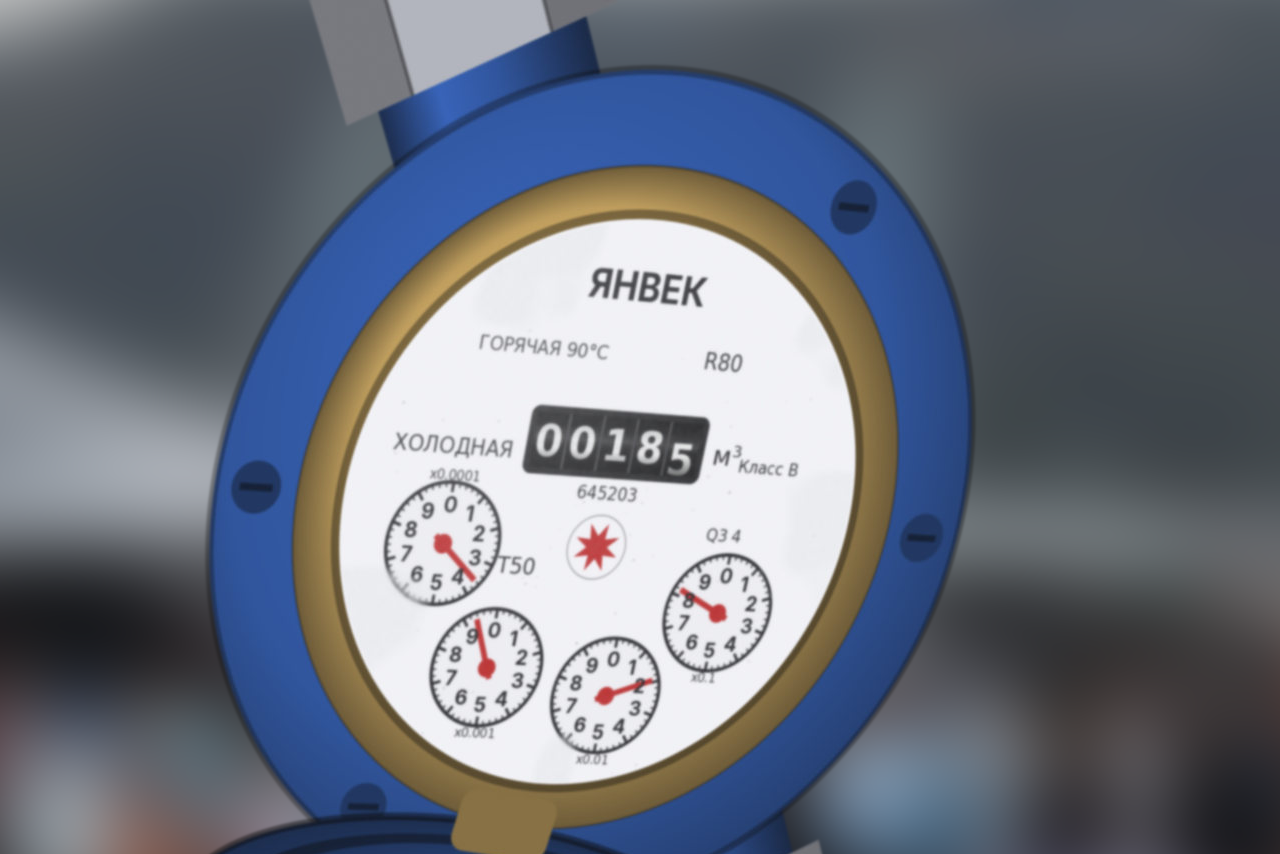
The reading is 184.8193 m³
